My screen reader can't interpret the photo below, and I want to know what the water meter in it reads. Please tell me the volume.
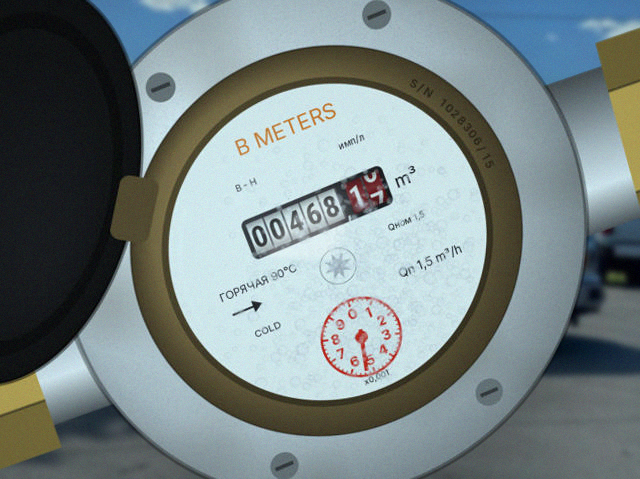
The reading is 468.165 m³
